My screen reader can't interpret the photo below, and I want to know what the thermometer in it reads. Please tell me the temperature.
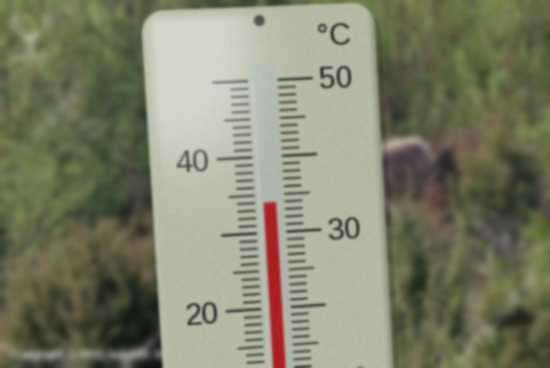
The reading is 34 °C
